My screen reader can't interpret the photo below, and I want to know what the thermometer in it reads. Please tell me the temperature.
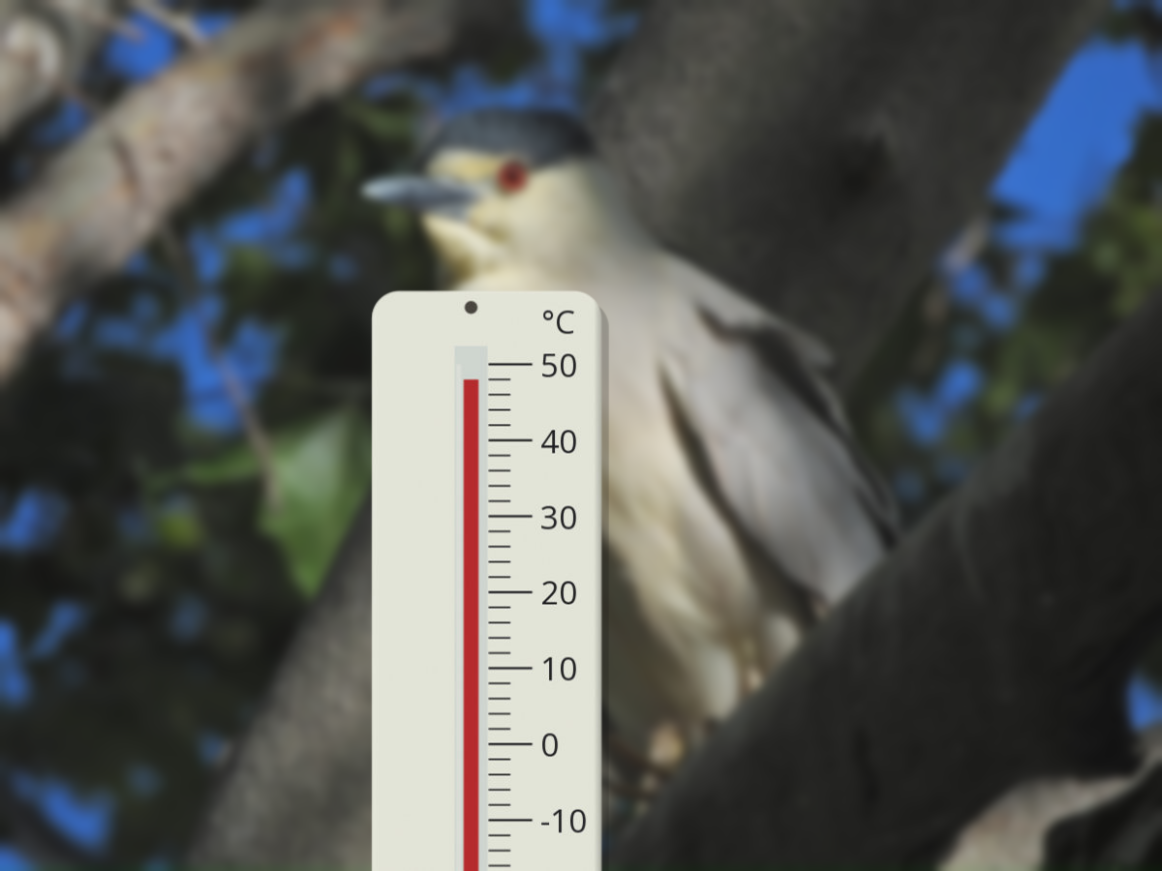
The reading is 48 °C
